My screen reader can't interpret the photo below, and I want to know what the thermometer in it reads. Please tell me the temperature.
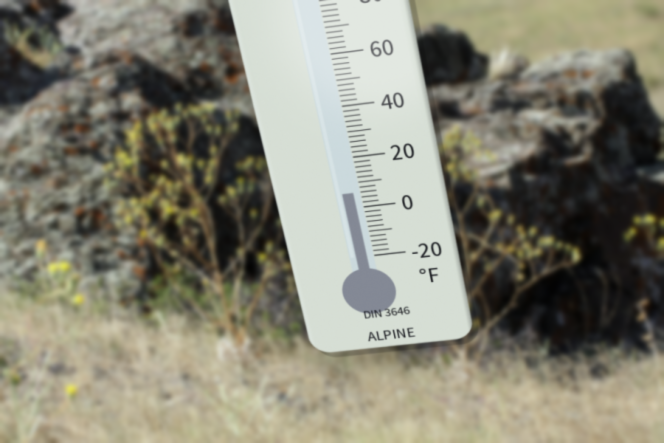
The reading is 6 °F
